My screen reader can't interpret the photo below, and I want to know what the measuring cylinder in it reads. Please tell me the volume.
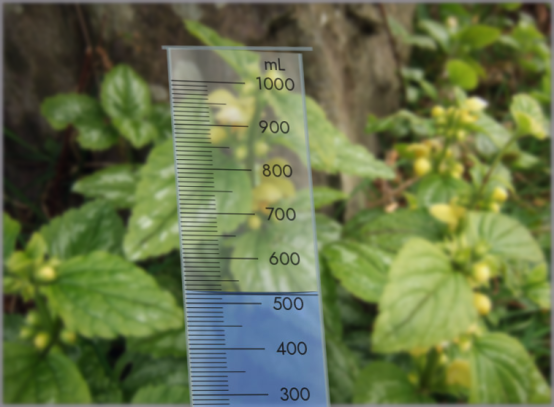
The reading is 520 mL
